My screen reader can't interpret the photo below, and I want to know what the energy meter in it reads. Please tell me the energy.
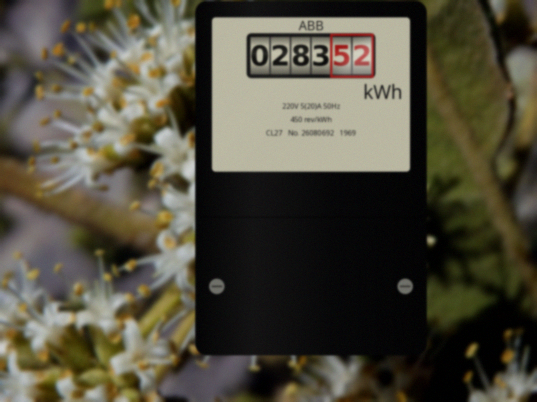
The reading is 283.52 kWh
